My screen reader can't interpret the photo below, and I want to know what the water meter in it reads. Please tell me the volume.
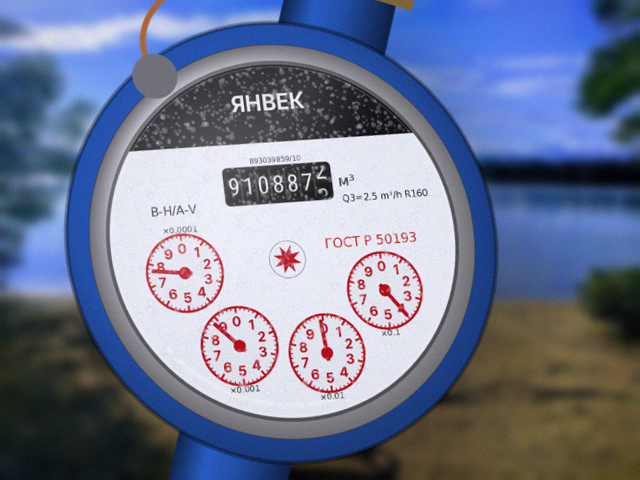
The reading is 9108872.3987 m³
